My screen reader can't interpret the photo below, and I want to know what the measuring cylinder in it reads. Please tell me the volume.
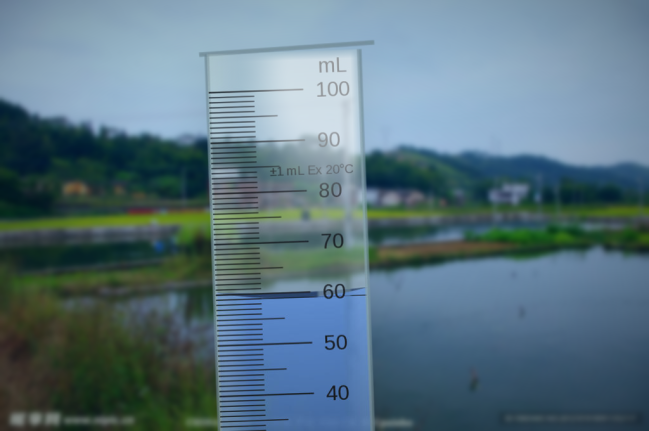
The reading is 59 mL
